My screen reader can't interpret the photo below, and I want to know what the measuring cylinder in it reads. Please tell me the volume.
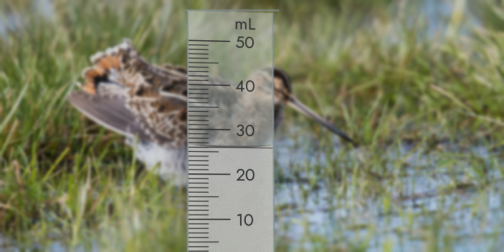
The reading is 26 mL
